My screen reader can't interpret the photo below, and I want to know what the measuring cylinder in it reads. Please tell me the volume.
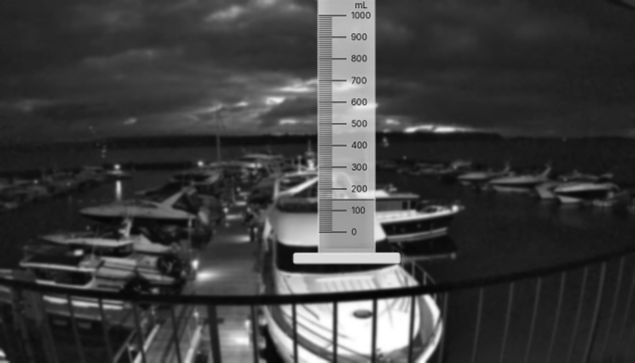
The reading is 150 mL
